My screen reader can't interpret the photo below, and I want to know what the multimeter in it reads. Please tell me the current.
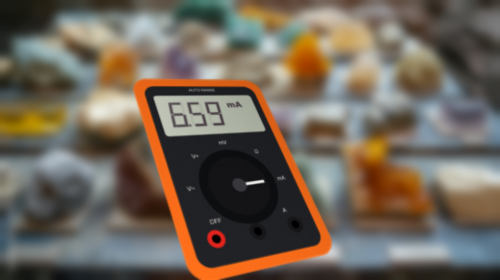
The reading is 6.59 mA
